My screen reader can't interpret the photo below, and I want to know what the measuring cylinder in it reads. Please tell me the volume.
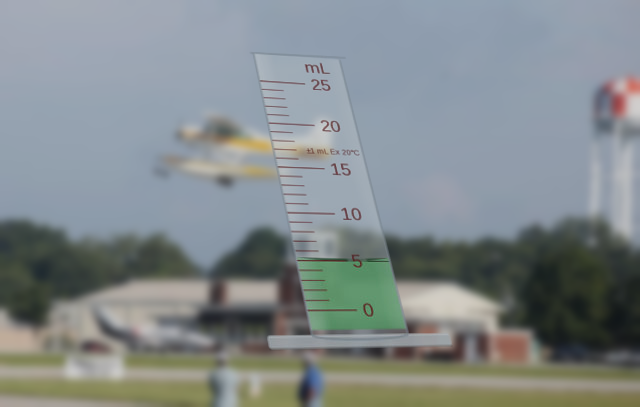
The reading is 5 mL
